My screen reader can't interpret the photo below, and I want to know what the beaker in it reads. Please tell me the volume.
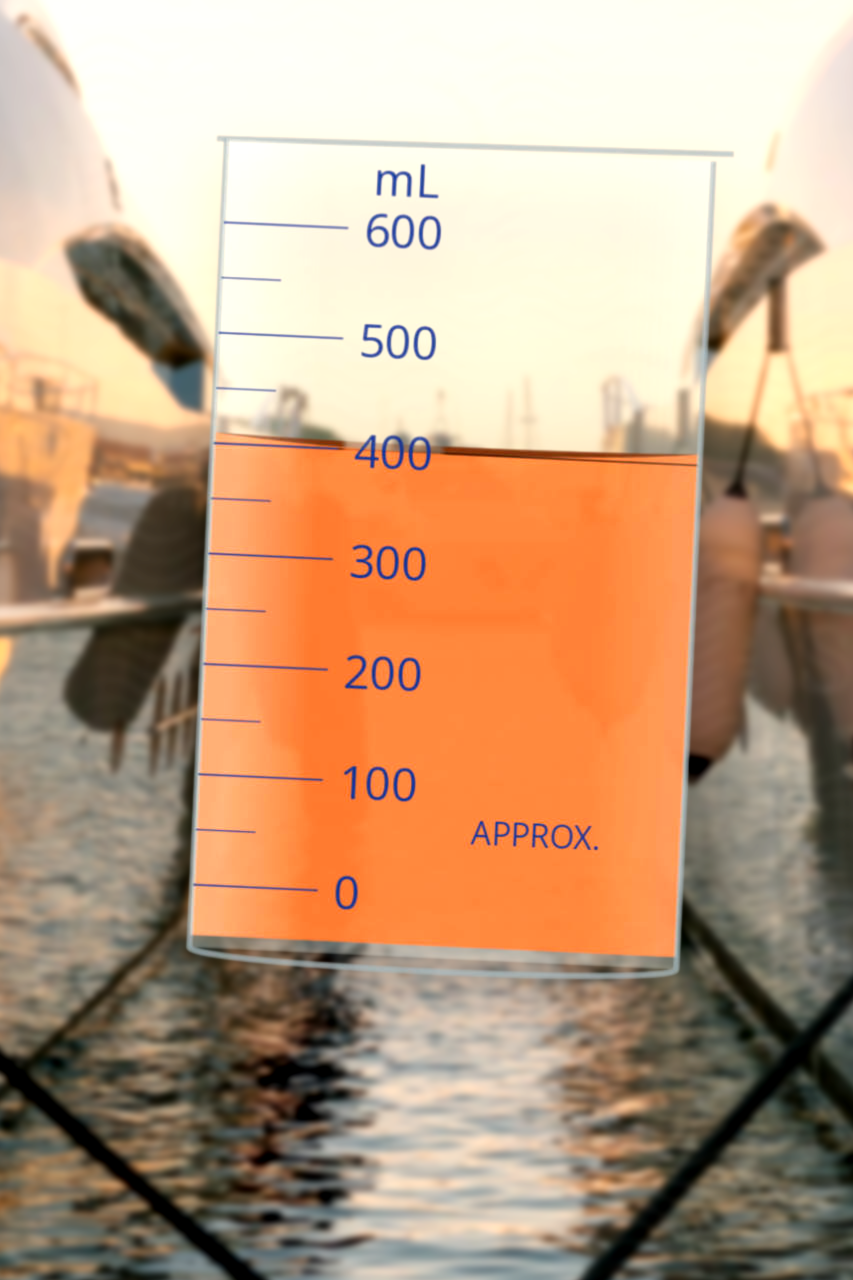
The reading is 400 mL
